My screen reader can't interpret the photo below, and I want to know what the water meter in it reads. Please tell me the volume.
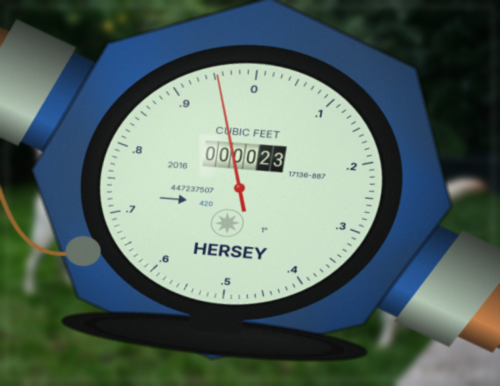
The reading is 22.95 ft³
